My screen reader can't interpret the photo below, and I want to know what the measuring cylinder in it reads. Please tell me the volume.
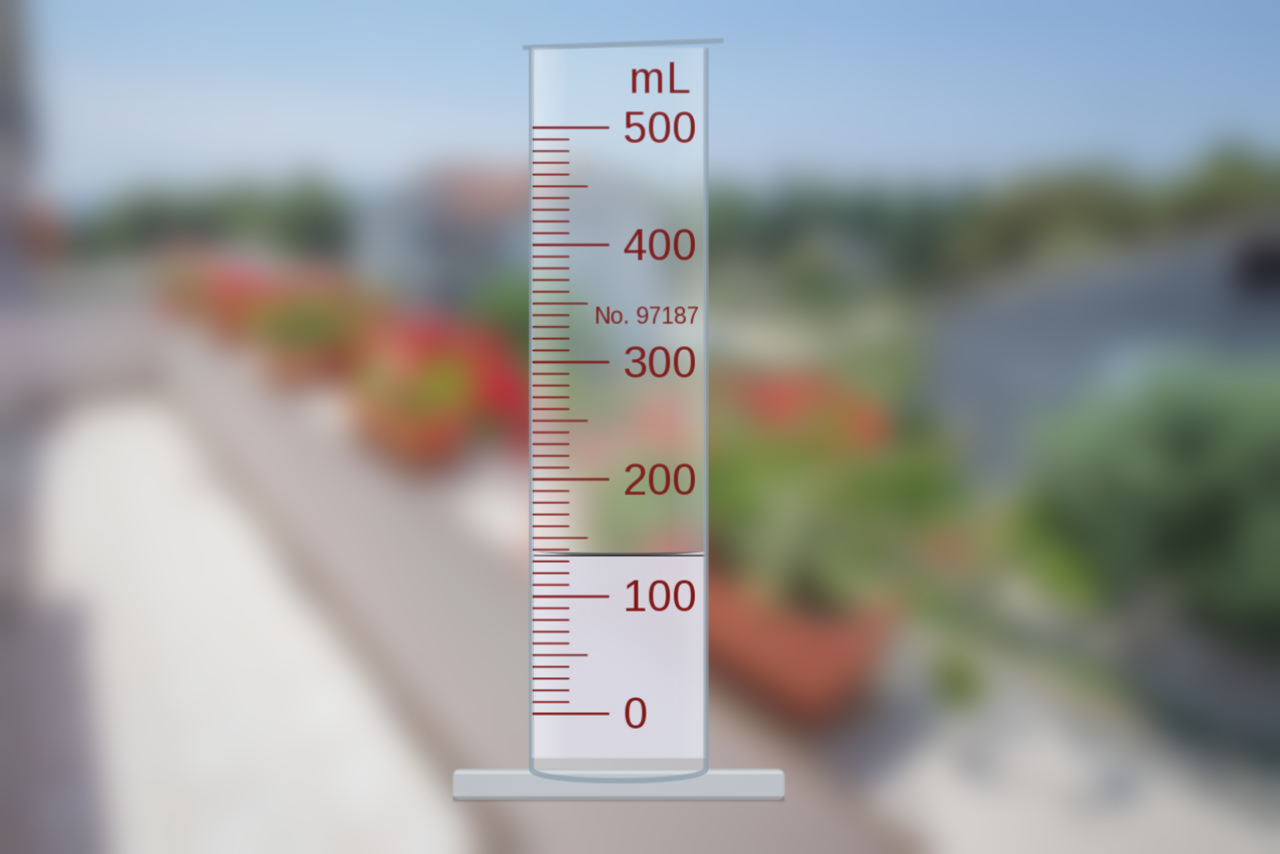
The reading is 135 mL
